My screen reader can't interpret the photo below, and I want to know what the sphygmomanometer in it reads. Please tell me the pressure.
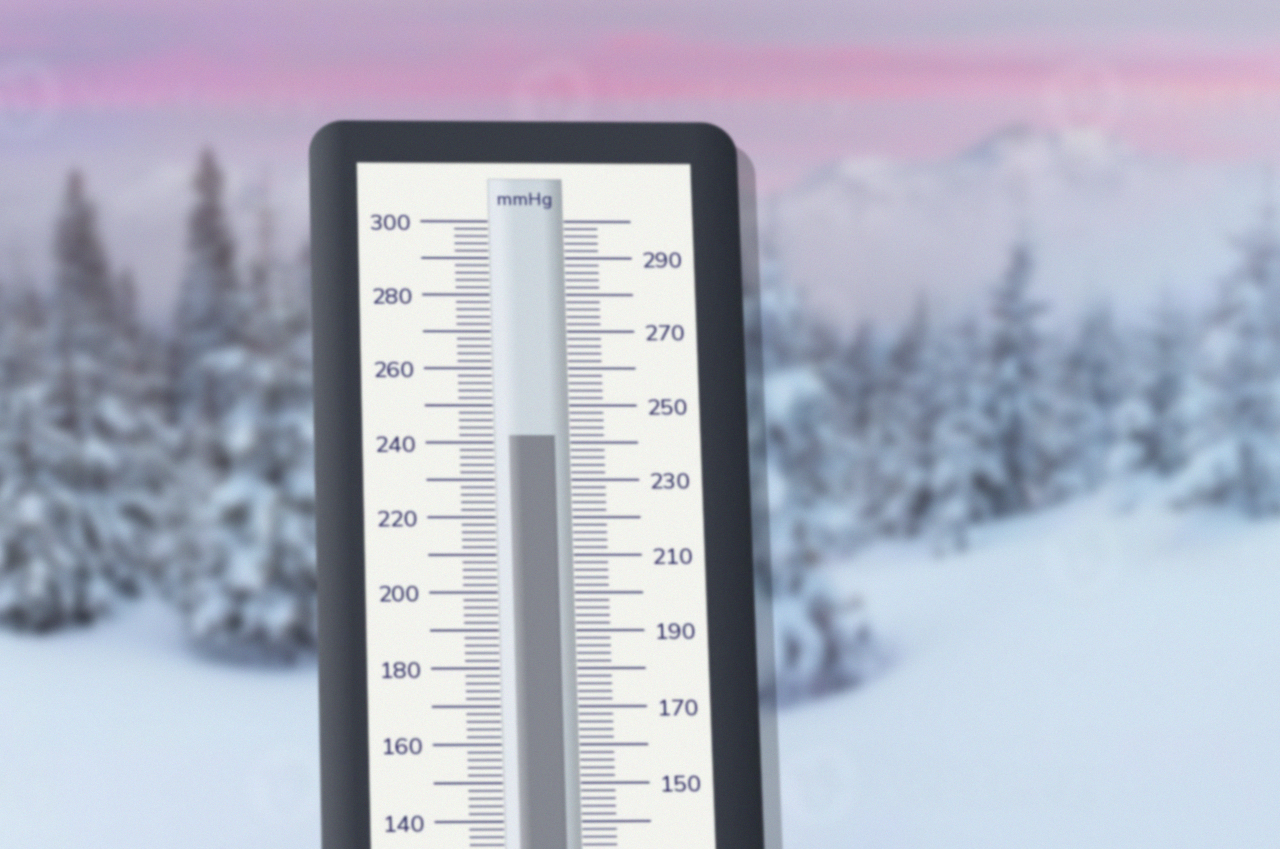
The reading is 242 mmHg
